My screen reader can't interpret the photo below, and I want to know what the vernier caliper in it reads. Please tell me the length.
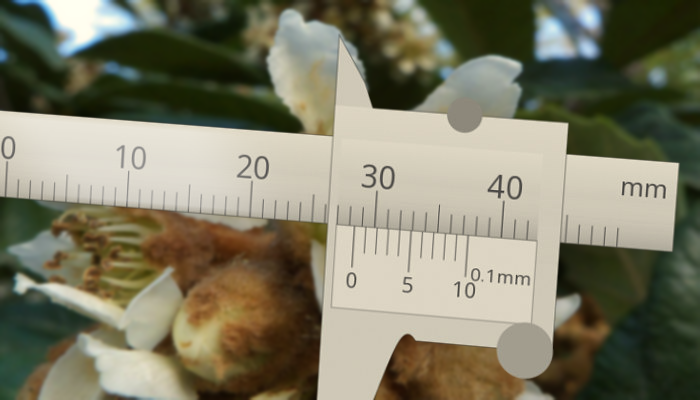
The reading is 28.4 mm
